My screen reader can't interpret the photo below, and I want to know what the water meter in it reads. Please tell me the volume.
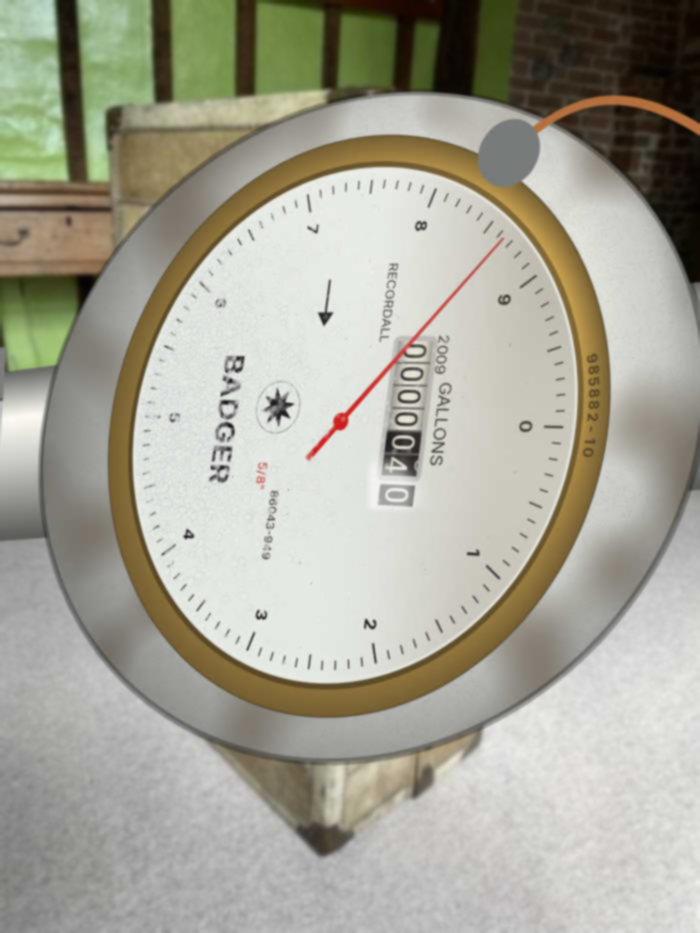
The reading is 38.6 gal
